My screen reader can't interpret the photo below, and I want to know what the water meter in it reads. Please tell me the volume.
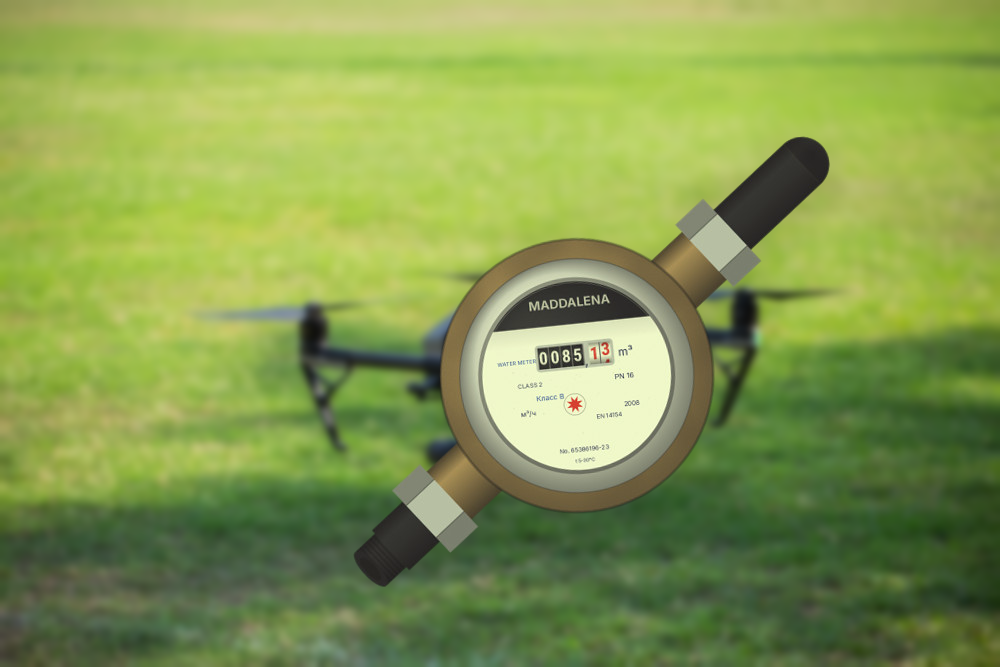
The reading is 85.13 m³
